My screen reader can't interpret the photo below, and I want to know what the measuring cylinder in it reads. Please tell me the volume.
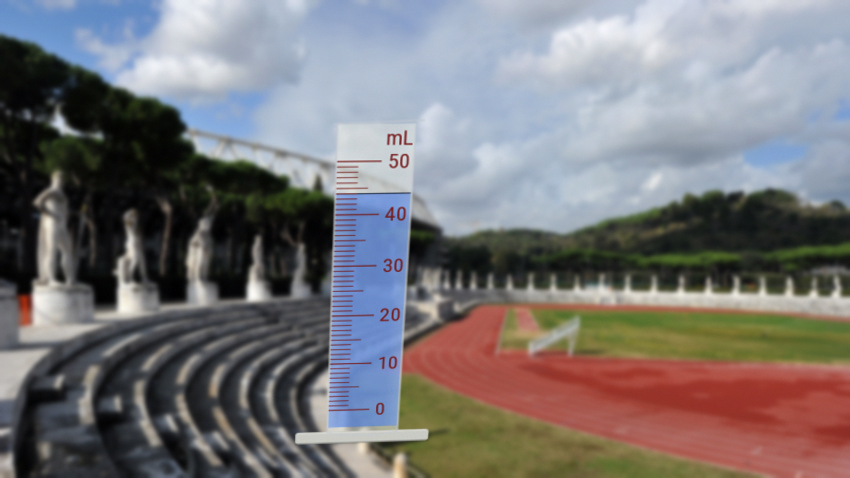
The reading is 44 mL
